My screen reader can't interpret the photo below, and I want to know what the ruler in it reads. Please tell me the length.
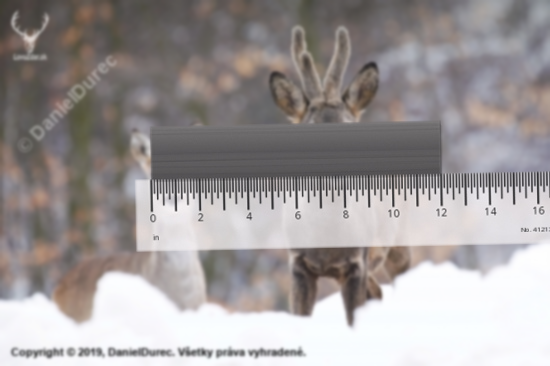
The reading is 12 in
